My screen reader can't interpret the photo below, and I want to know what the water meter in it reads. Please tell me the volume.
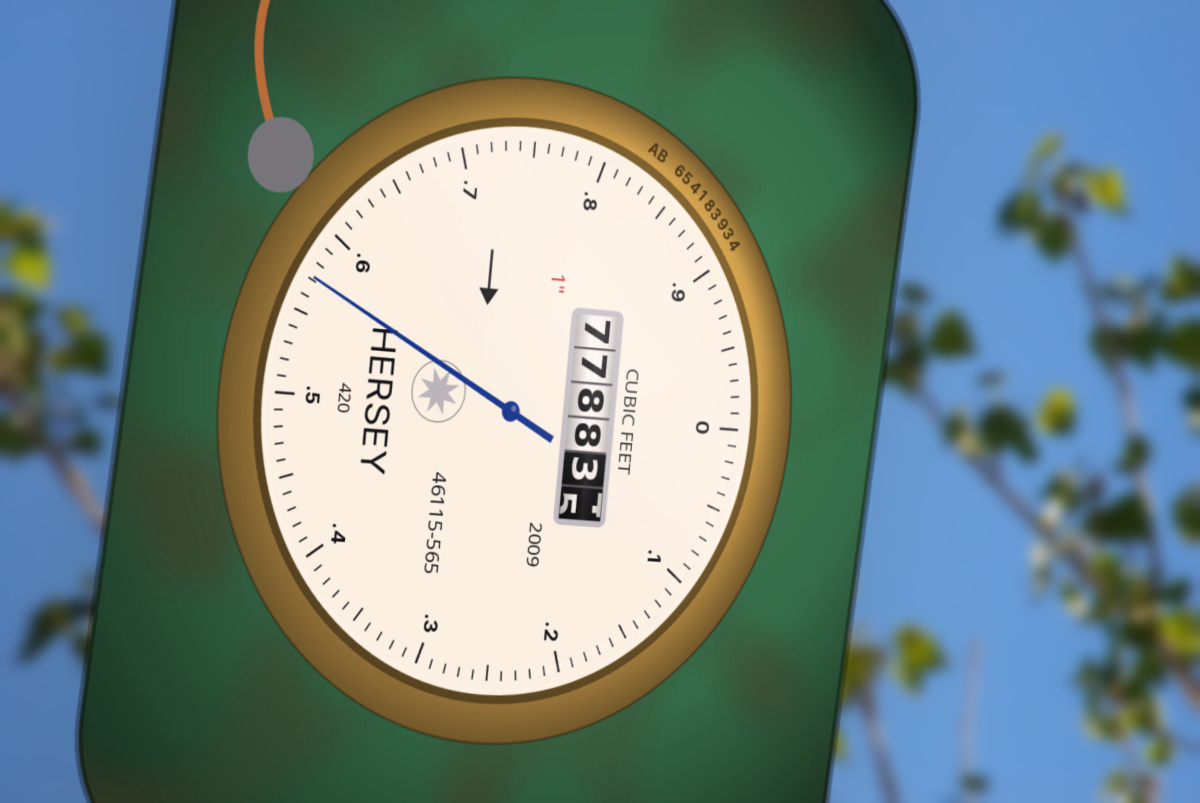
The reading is 778834.57 ft³
